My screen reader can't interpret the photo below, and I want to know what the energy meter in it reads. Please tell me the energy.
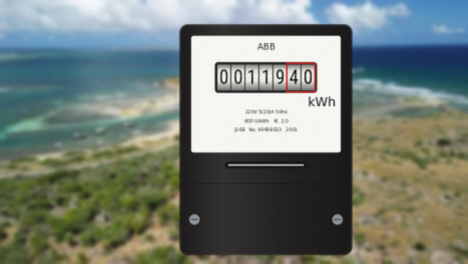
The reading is 119.40 kWh
